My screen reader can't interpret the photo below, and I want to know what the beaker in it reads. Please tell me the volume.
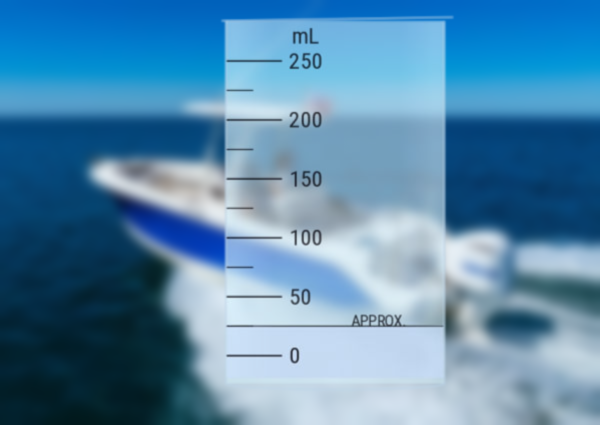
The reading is 25 mL
